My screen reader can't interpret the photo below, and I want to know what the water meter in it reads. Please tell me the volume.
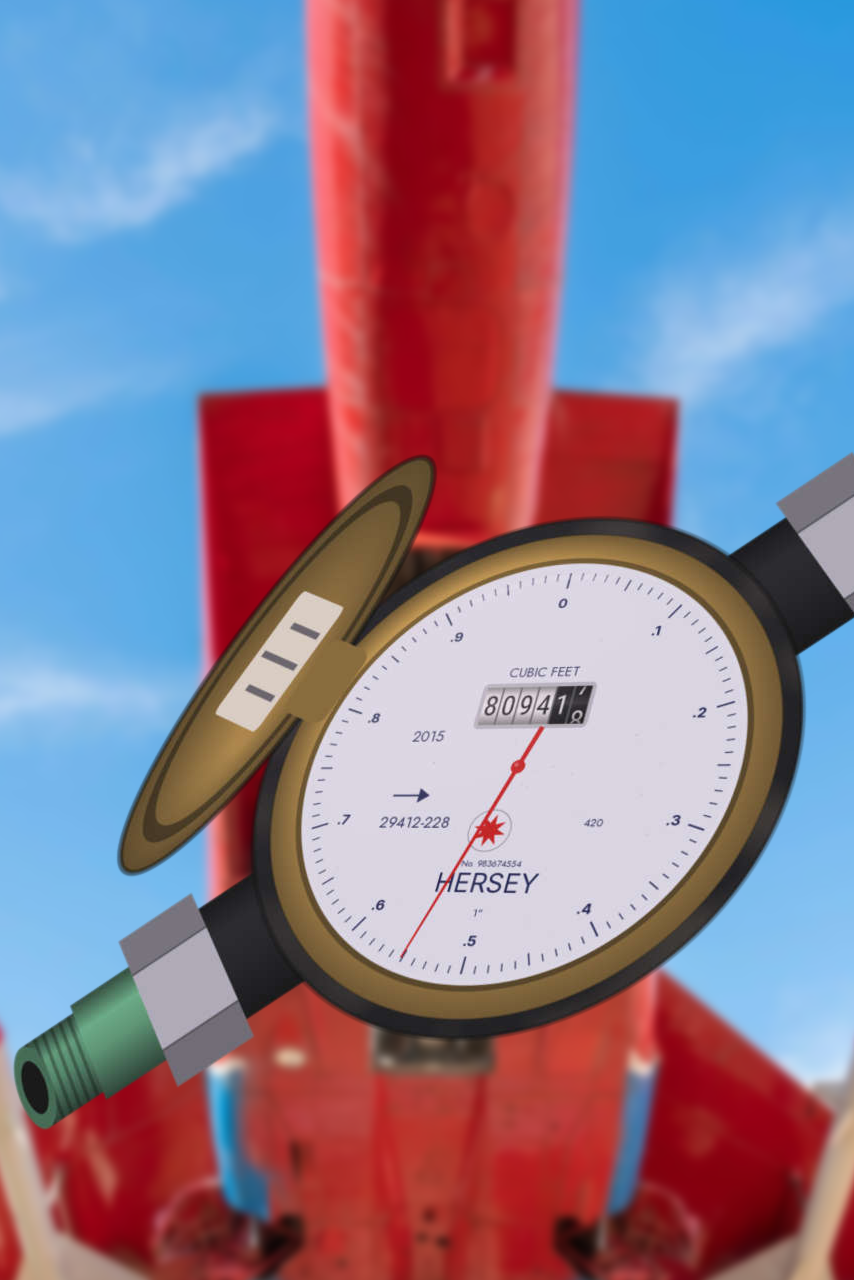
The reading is 809417.55 ft³
